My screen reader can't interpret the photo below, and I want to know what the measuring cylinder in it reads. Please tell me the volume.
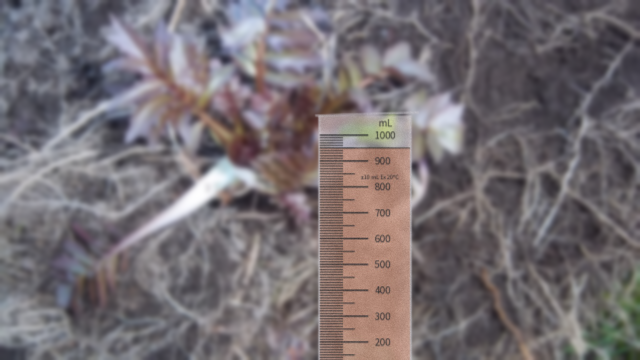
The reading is 950 mL
